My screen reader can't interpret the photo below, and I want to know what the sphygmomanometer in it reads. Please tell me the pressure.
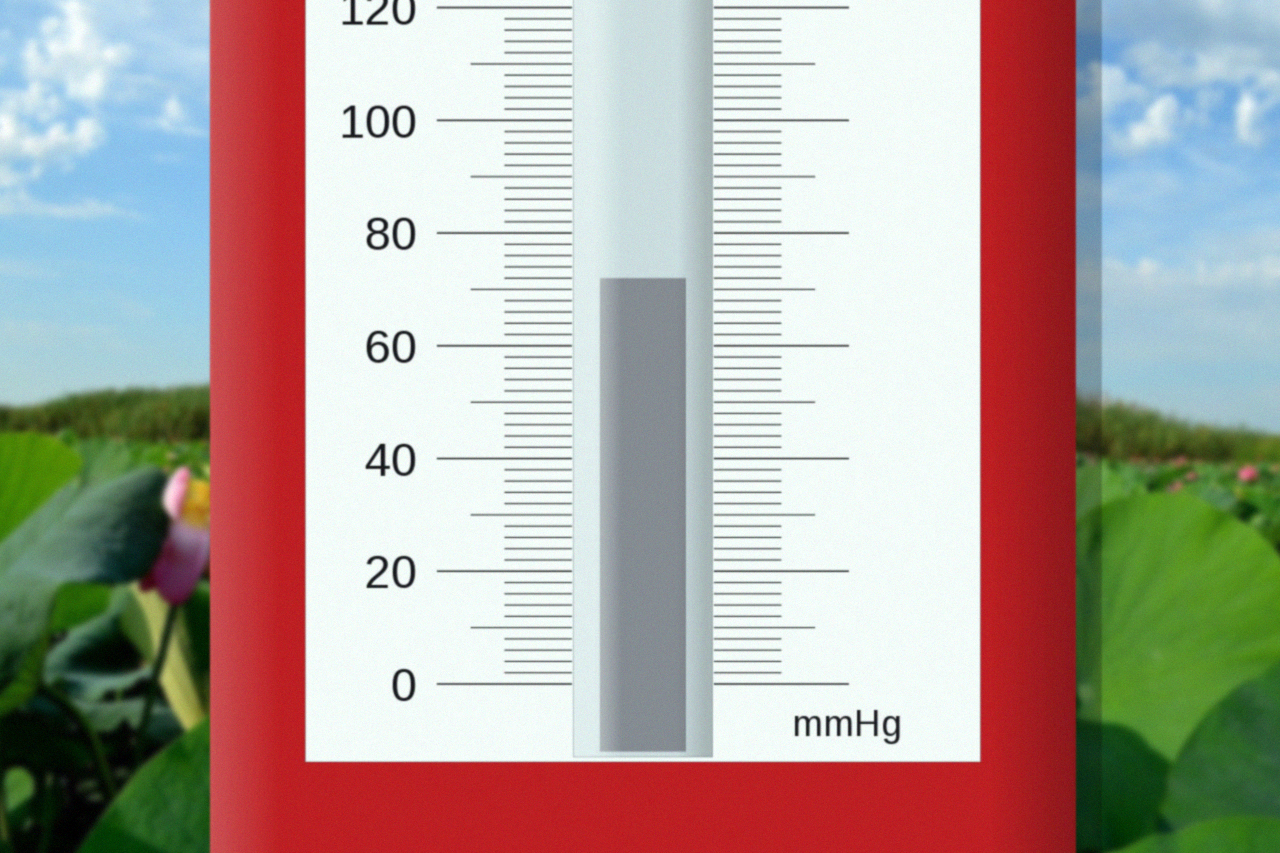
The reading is 72 mmHg
